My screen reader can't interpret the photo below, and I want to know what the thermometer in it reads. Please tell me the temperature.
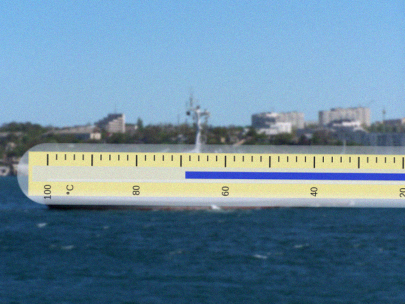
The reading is 69 °C
